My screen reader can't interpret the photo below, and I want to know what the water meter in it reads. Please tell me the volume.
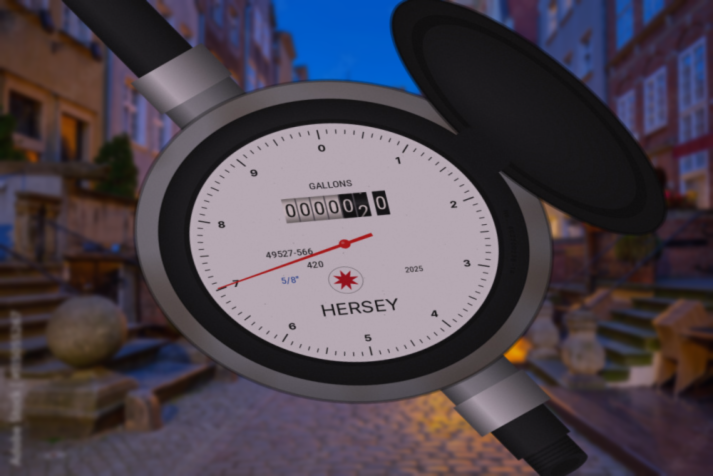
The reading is 17.0 gal
